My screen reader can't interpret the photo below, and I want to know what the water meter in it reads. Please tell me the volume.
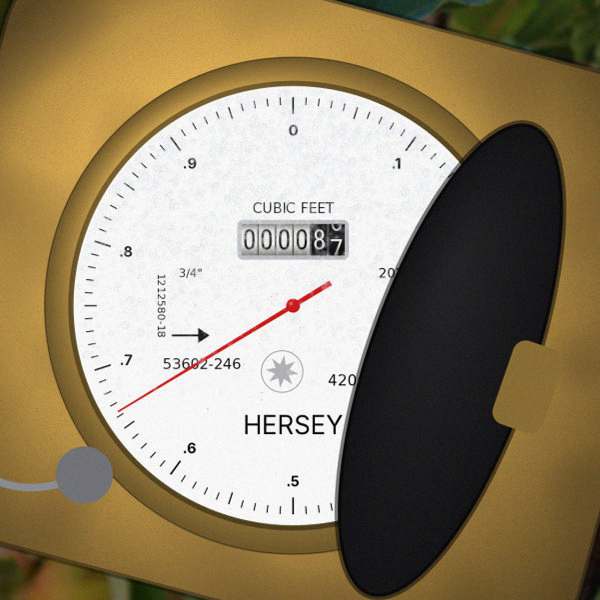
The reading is 86.66 ft³
